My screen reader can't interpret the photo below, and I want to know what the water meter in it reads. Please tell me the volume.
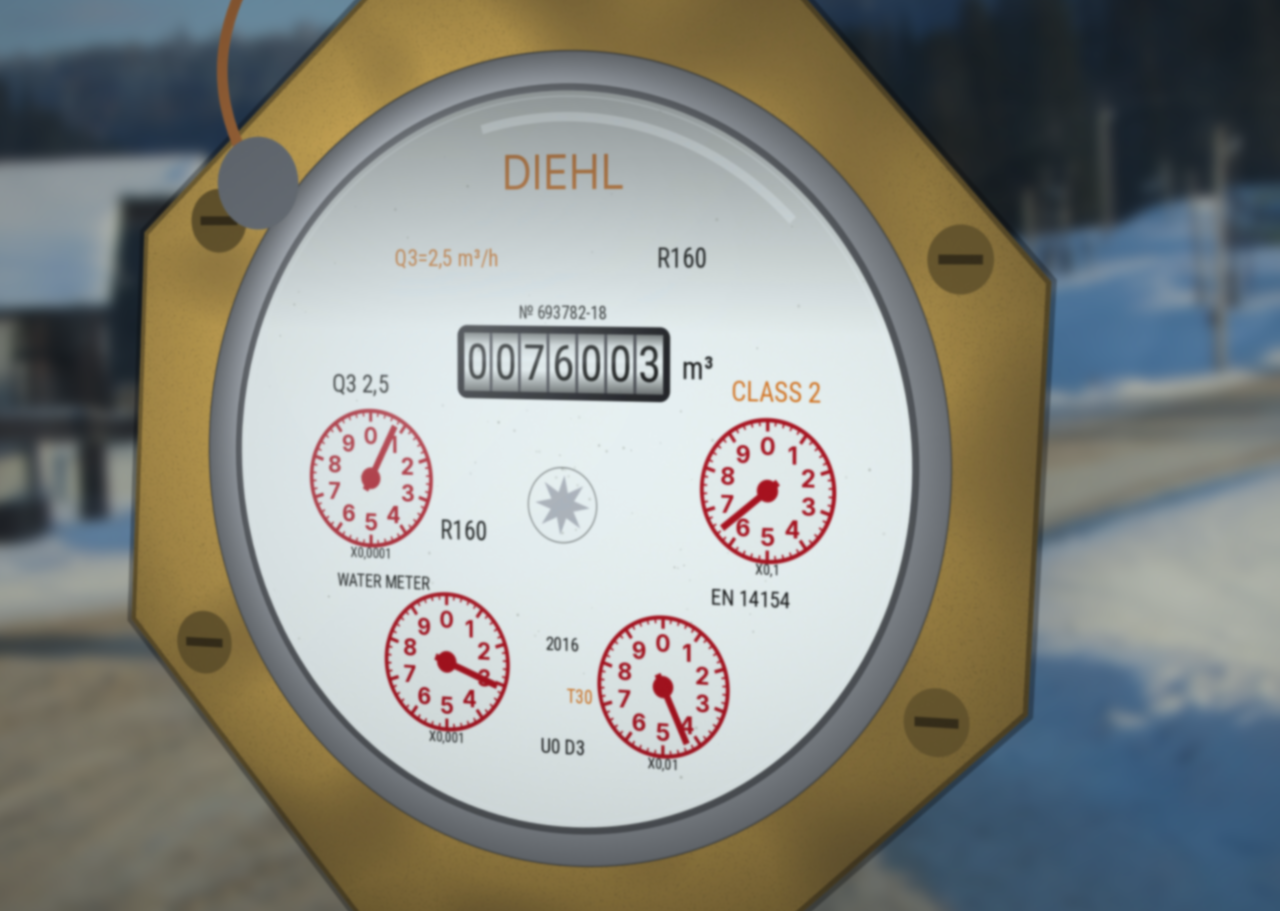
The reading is 76003.6430 m³
